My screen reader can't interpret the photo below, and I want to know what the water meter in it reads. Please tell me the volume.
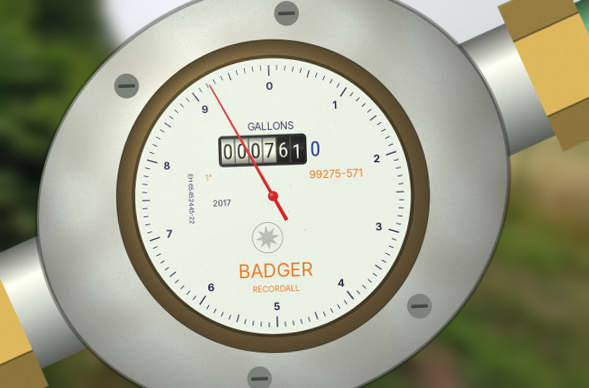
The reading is 7609.2 gal
